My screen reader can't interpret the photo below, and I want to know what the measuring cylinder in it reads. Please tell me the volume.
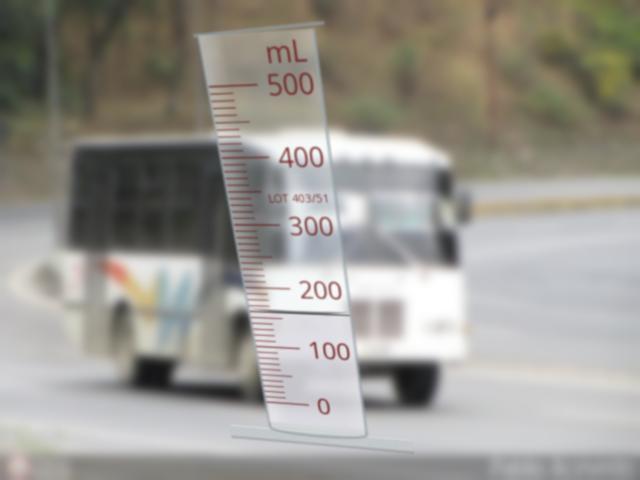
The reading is 160 mL
